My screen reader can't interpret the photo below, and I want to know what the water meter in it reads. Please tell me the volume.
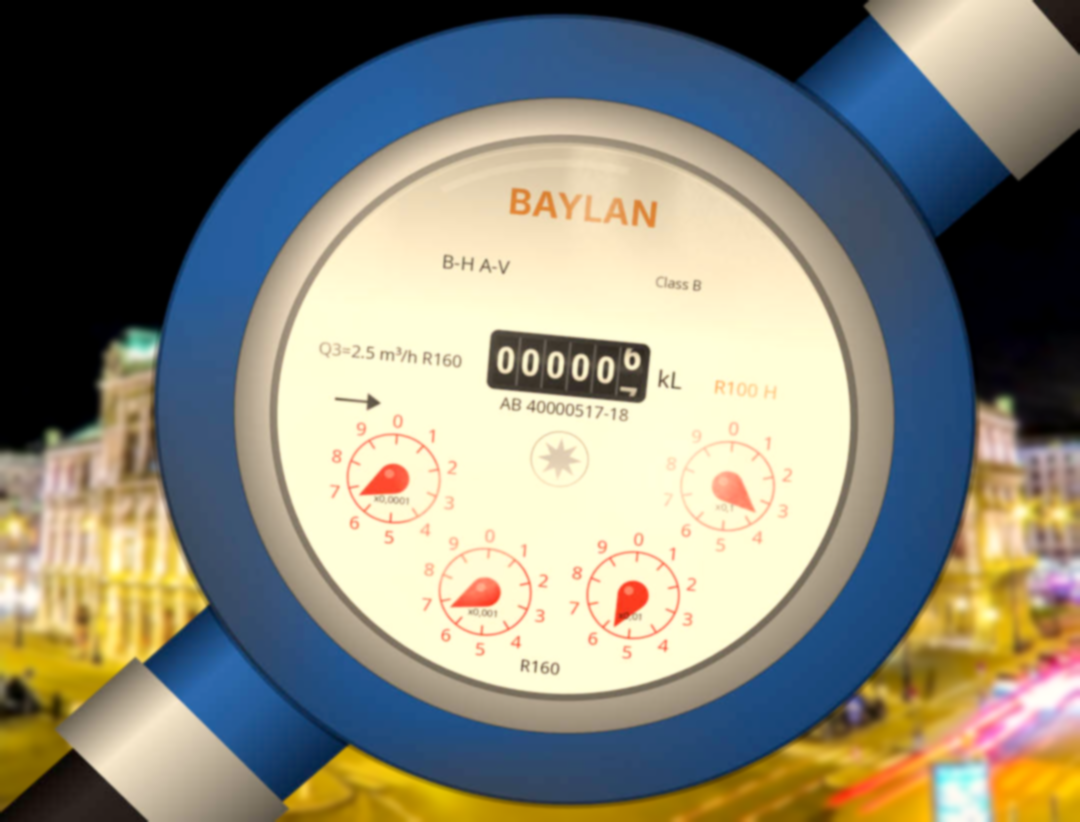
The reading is 6.3566 kL
